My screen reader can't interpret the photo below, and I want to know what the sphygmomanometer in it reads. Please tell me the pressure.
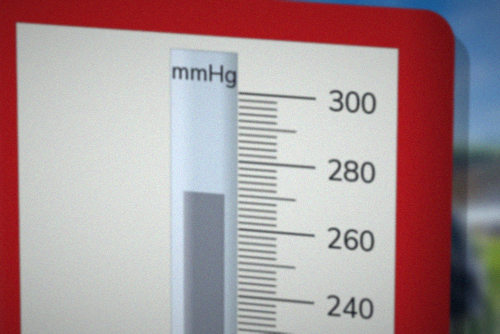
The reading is 270 mmHg
